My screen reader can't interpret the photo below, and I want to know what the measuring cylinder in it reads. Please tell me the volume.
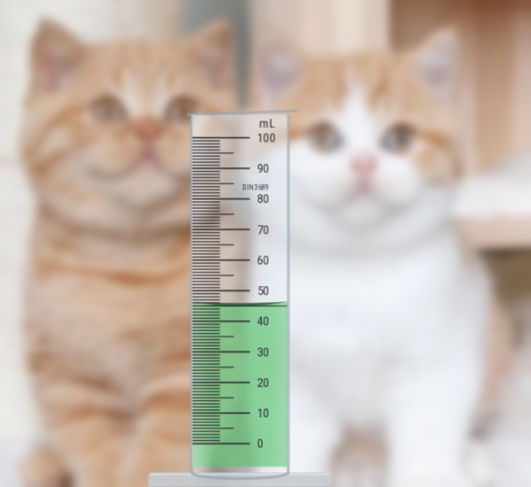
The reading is 45 mL
